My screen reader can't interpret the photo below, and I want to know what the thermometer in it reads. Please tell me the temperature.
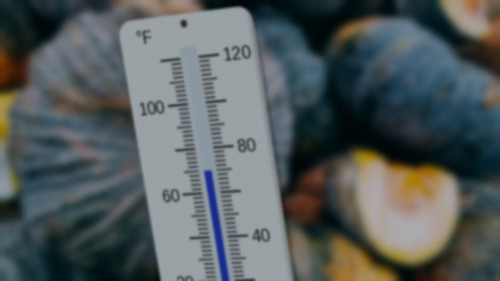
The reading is 70 °F
